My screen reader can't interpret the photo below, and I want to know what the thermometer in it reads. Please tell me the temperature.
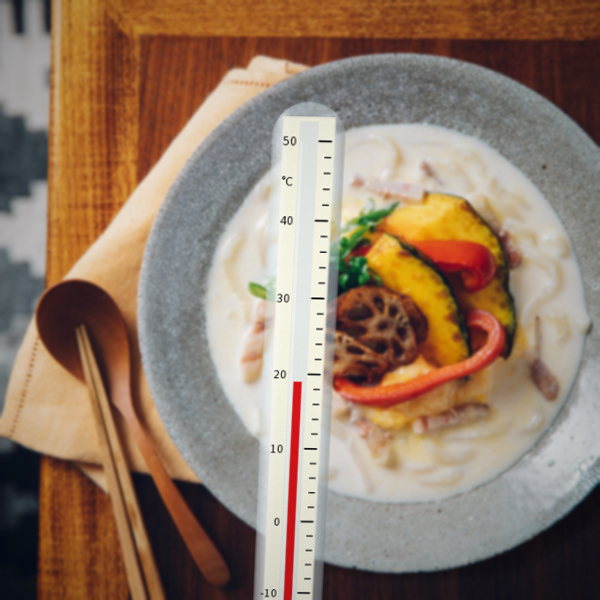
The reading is 19 °C
